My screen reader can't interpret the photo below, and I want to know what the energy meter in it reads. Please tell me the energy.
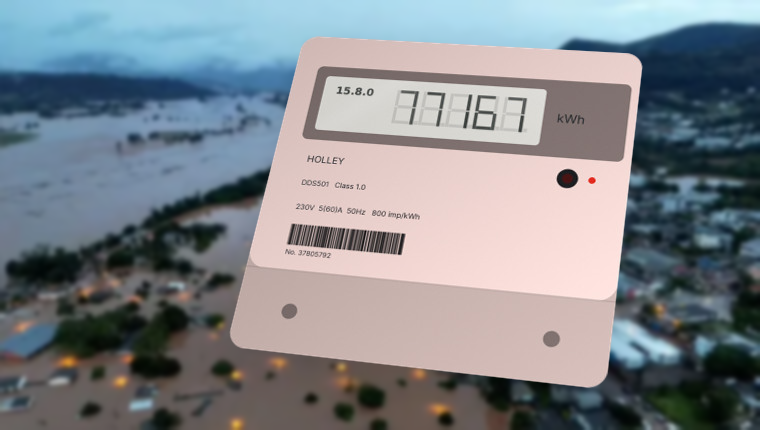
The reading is 77167 kWh
